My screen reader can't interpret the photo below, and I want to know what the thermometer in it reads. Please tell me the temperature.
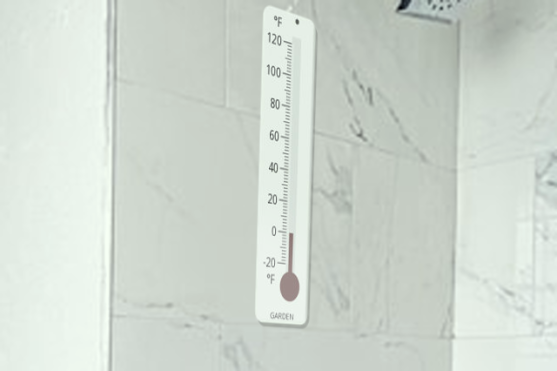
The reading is 0 °F
